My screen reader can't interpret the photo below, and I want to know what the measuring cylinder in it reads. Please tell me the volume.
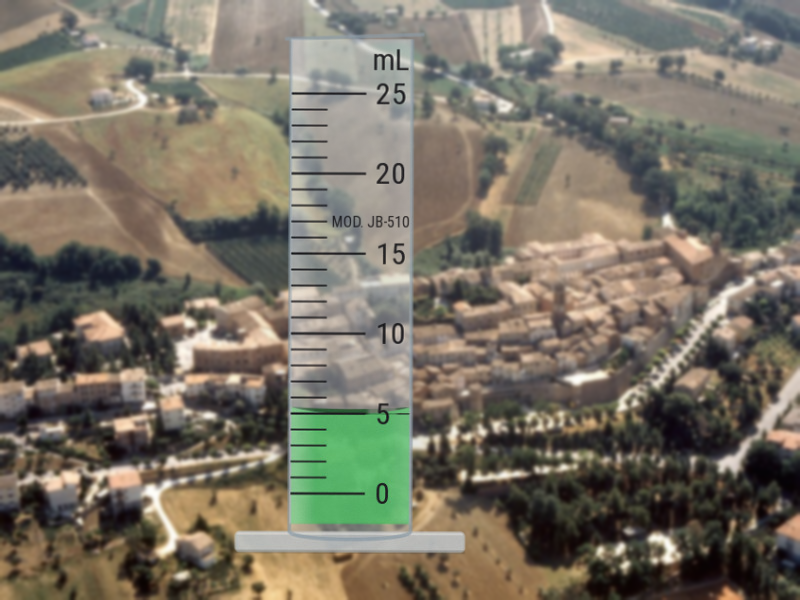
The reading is 5 mL
